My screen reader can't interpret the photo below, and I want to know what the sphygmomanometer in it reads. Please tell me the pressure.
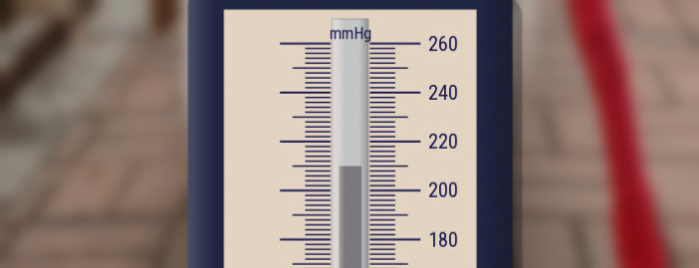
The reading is 210 mmHg
